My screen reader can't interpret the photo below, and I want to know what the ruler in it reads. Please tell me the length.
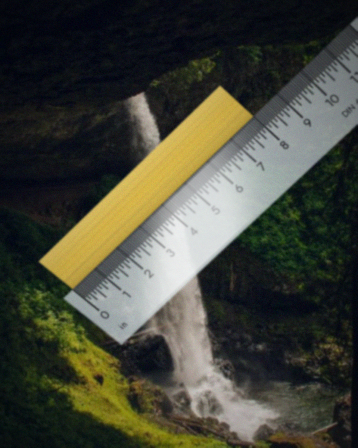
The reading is 8 in
